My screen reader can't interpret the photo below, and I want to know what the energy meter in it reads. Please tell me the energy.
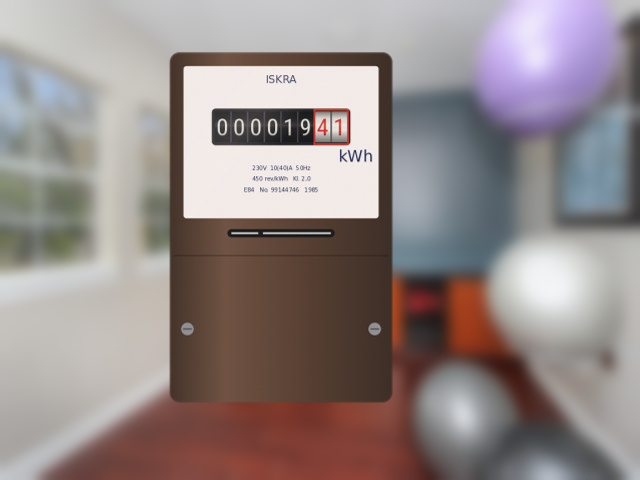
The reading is 19.41 kWh
